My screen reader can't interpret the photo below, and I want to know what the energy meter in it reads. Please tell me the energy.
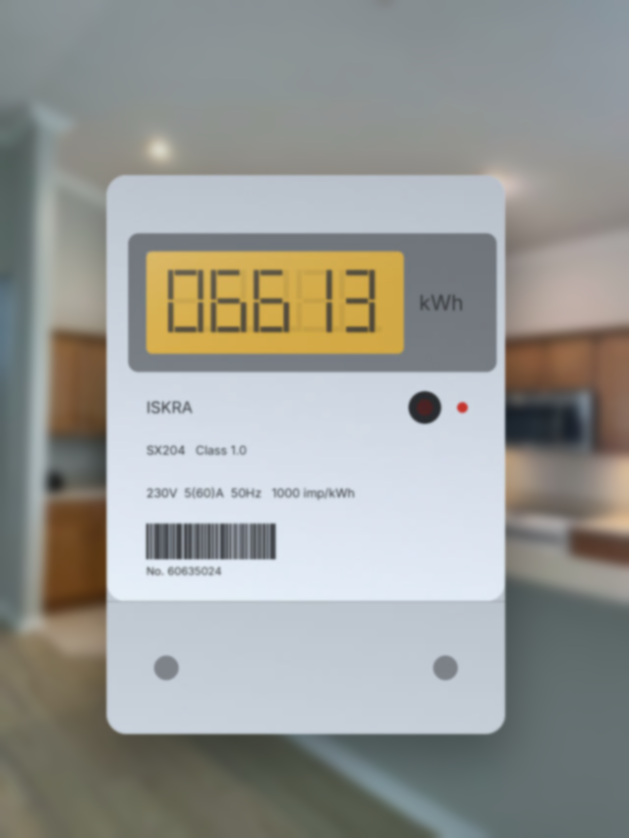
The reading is 6613 kWh
